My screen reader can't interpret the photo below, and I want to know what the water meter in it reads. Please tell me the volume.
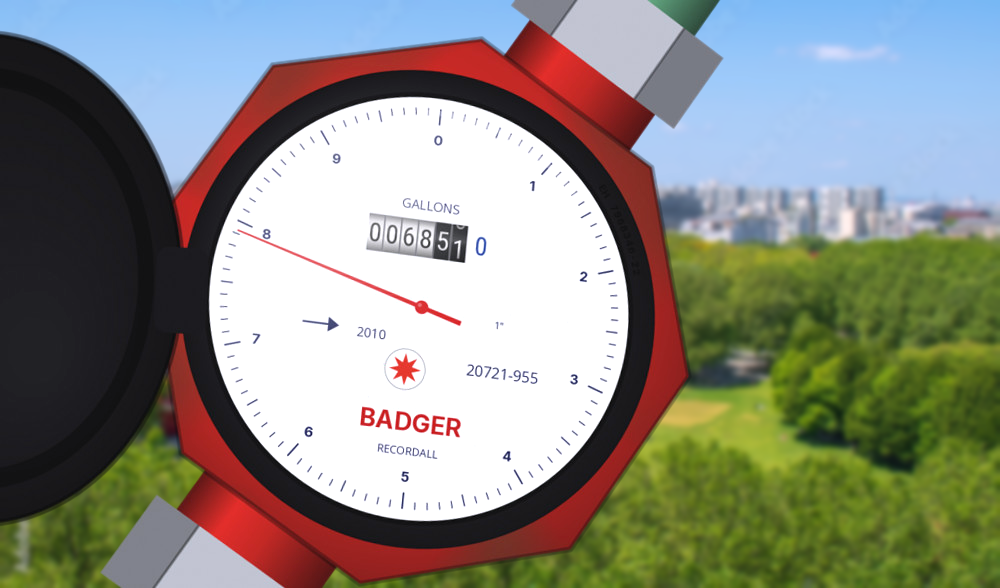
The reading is 68507.9 gal
